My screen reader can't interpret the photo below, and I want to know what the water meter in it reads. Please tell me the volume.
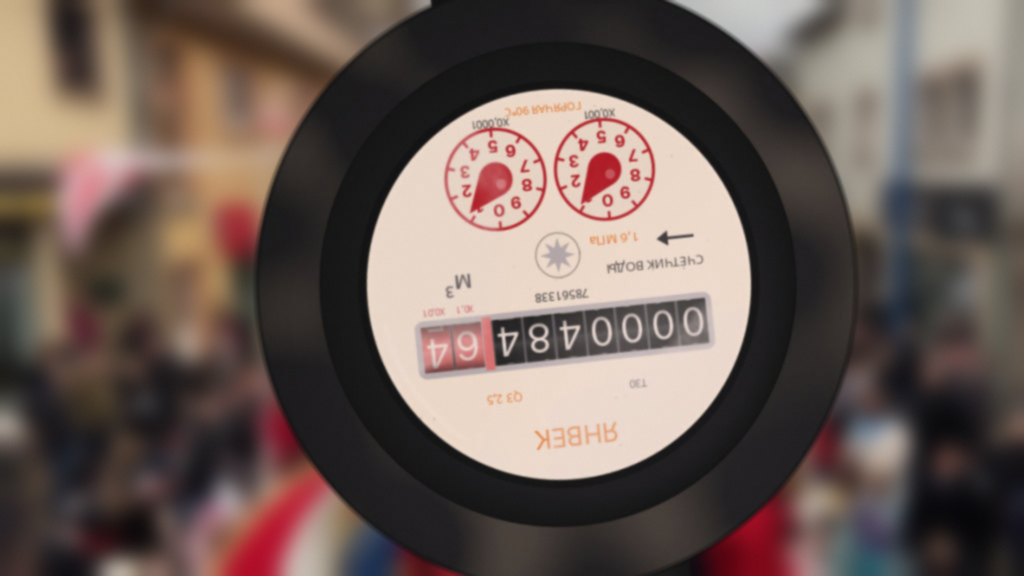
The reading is 484.6411 m³
